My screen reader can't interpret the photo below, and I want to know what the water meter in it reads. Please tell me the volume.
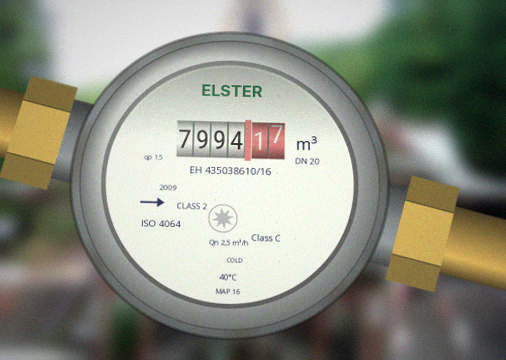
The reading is 7994.17 m³
